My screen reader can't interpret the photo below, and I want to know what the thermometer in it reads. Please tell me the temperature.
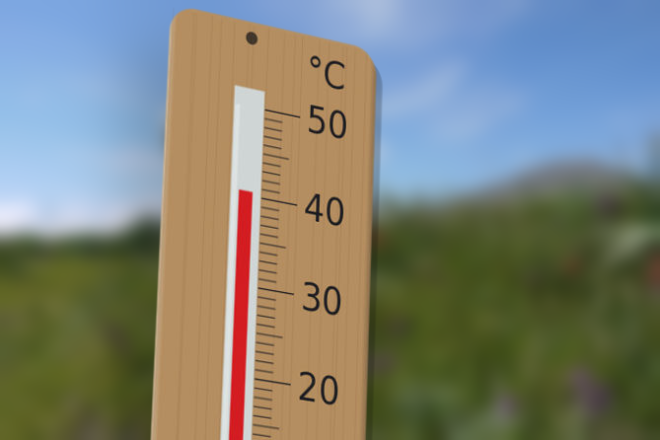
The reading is 40.5 °C
